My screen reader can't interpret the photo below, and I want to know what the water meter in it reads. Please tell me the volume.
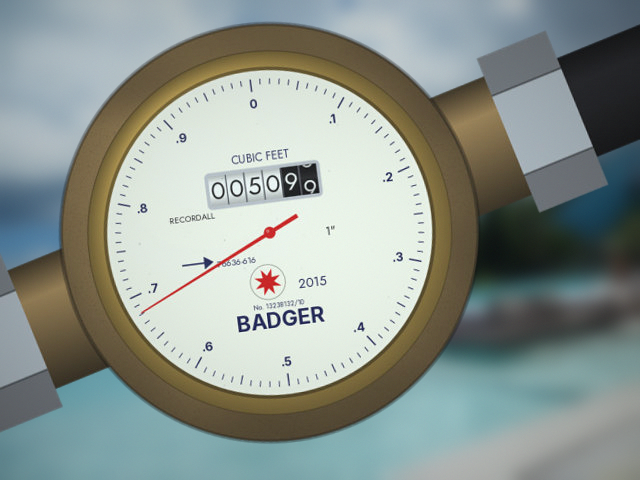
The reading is 5098.68 ft³
